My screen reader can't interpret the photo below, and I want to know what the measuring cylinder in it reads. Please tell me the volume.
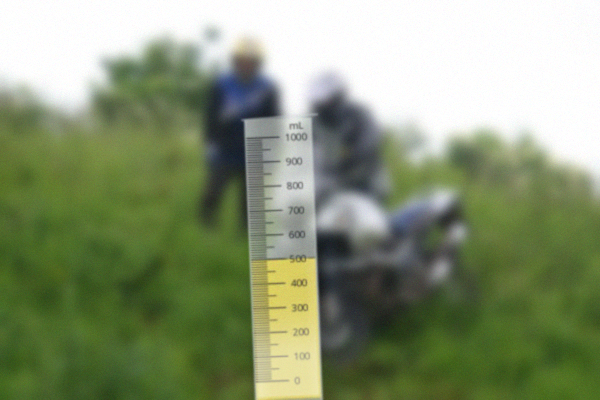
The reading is 500 mL
